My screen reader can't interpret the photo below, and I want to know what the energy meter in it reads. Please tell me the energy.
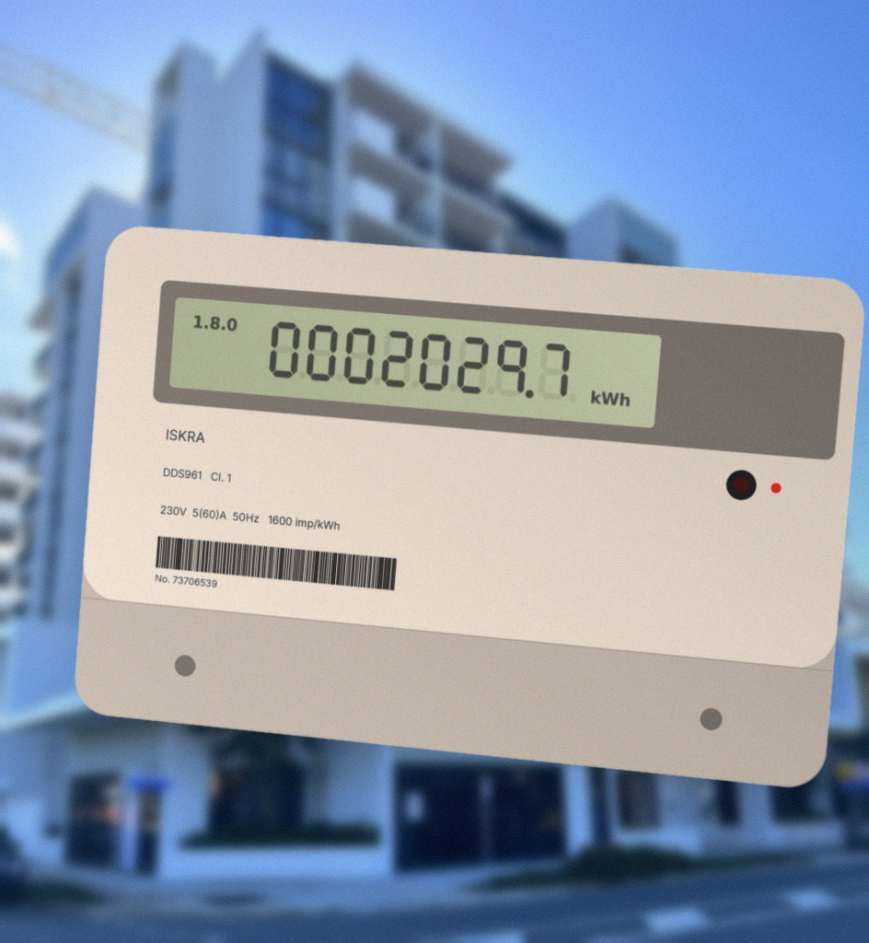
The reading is 2029.7 kWh
